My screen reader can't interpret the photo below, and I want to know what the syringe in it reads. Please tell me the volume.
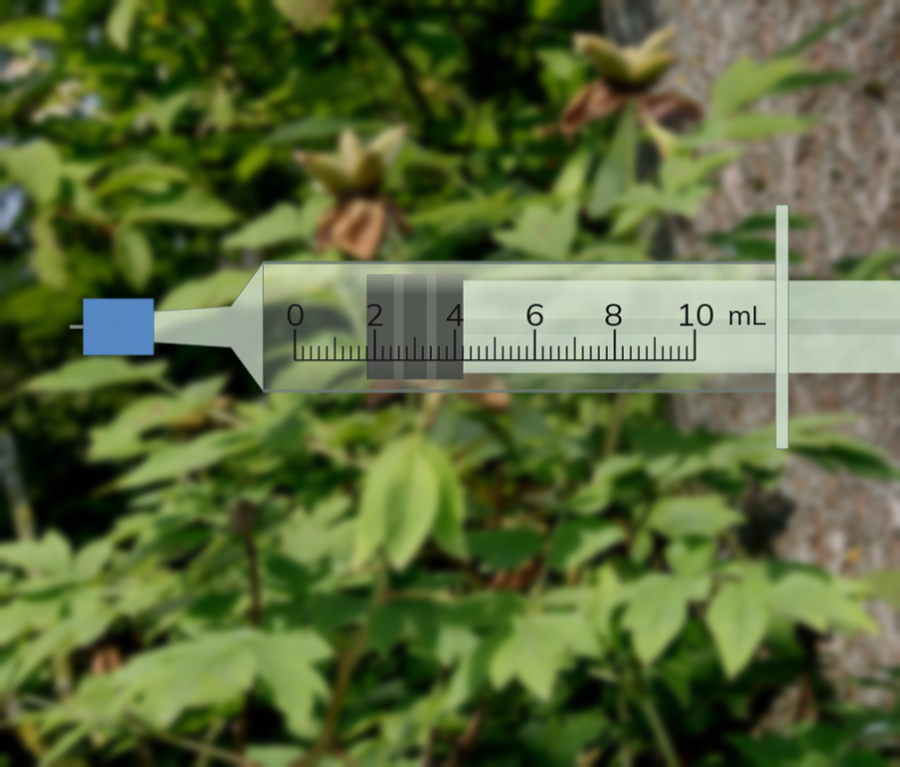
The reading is 1.8 mL
